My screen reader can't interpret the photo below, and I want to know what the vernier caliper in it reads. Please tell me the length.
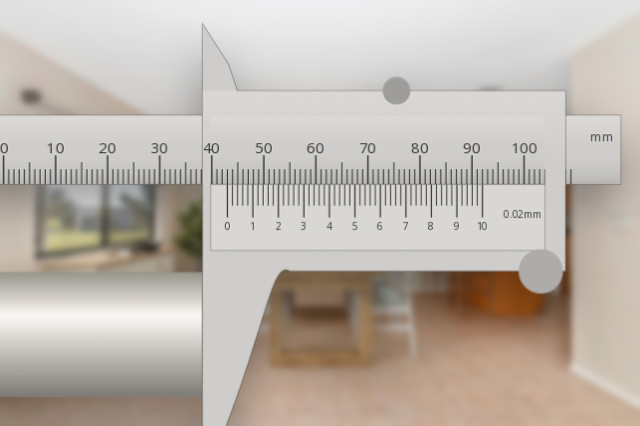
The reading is 43.0 mm
